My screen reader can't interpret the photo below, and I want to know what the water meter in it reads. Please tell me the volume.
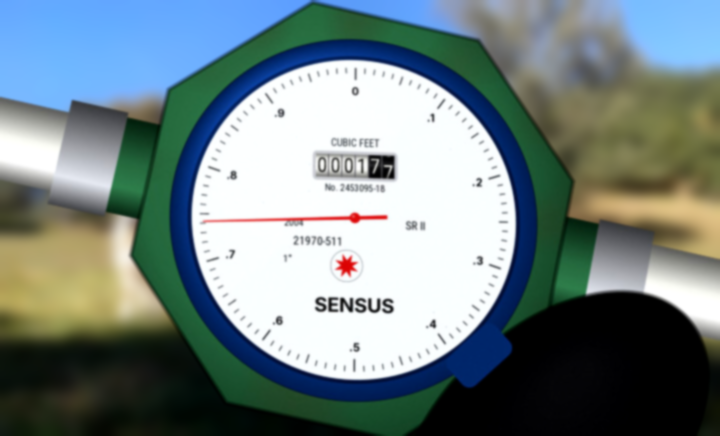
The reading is 176.74 ft³
